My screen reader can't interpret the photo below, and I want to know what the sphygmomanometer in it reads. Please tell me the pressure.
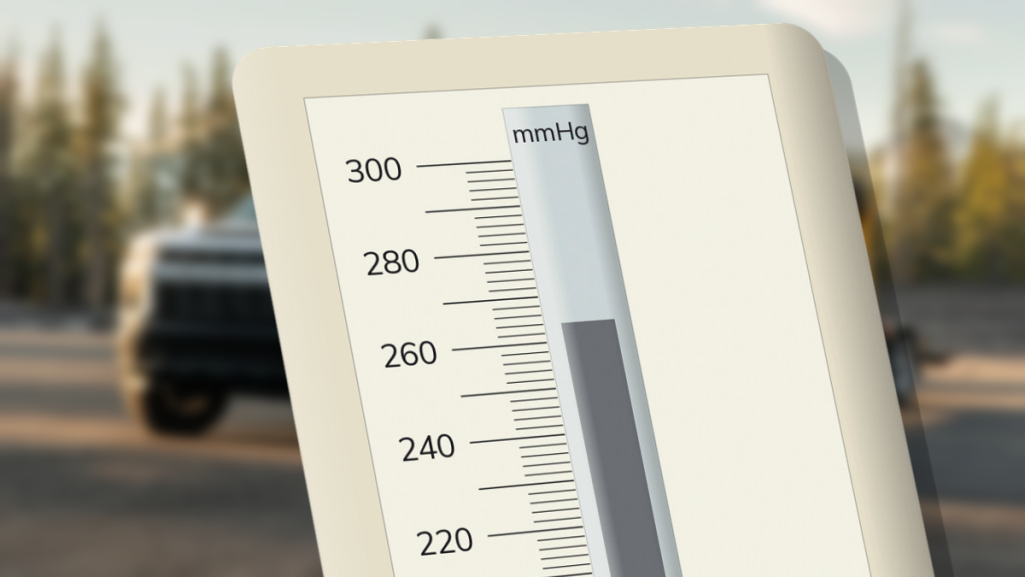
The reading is 264 mmHg
